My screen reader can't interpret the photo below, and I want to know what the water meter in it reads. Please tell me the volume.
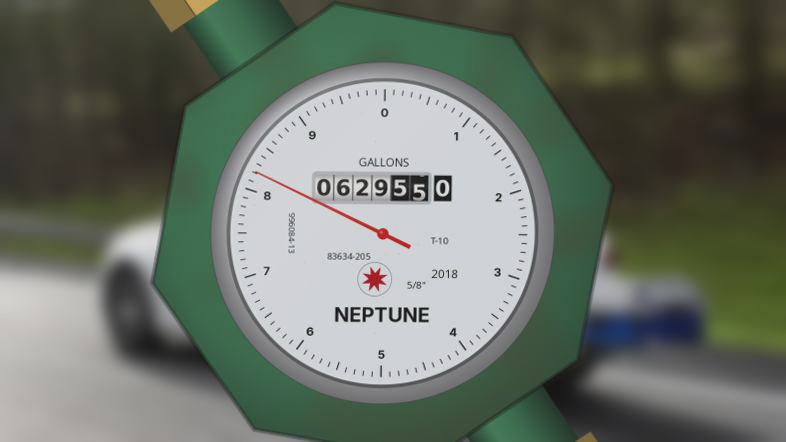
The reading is 629548.2 gal
